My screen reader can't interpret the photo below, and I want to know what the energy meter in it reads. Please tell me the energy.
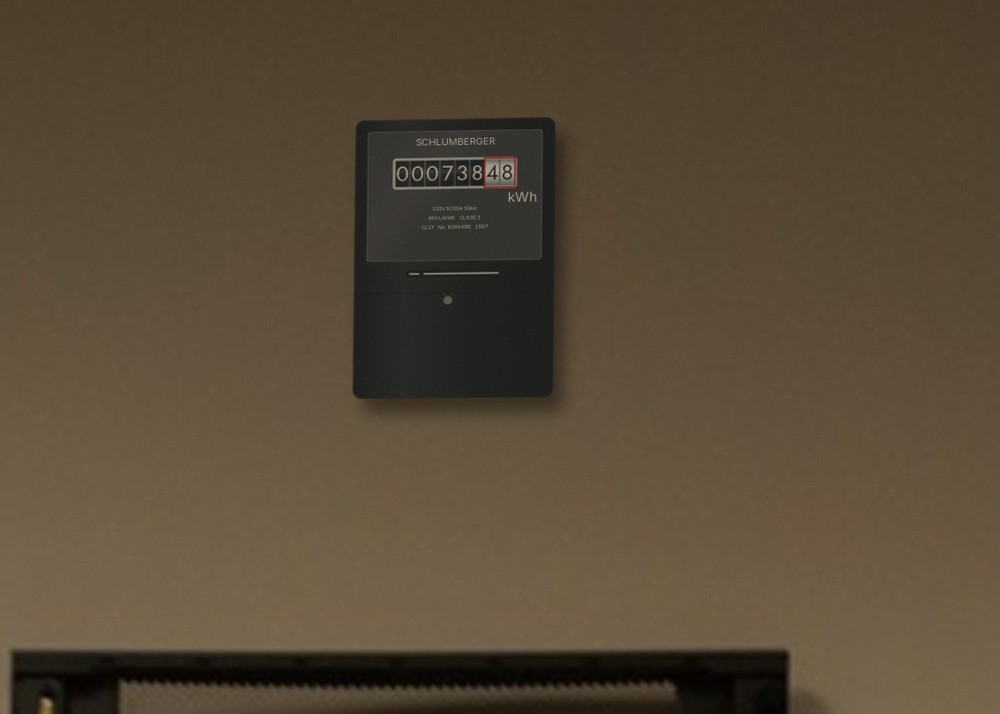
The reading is 738.48 kWh
